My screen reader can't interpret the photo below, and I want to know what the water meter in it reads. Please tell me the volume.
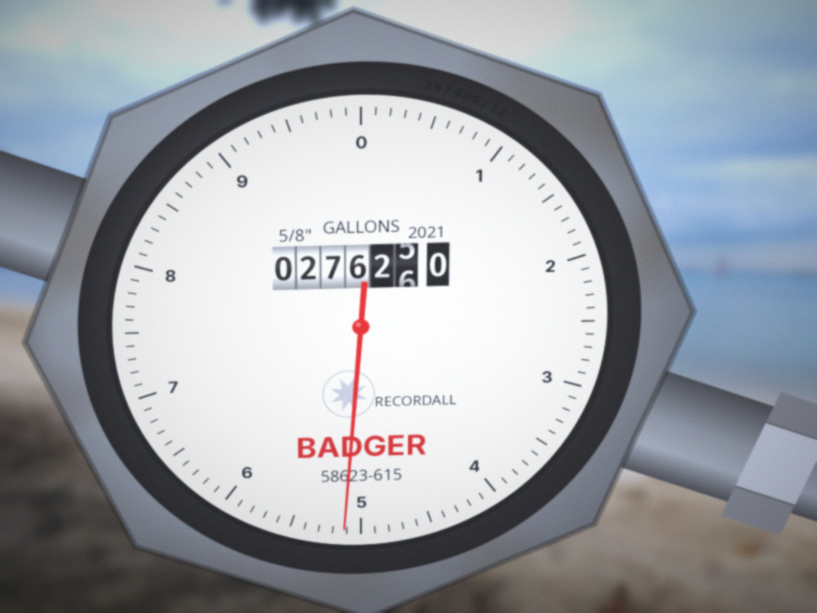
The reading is 276255.1 gal
